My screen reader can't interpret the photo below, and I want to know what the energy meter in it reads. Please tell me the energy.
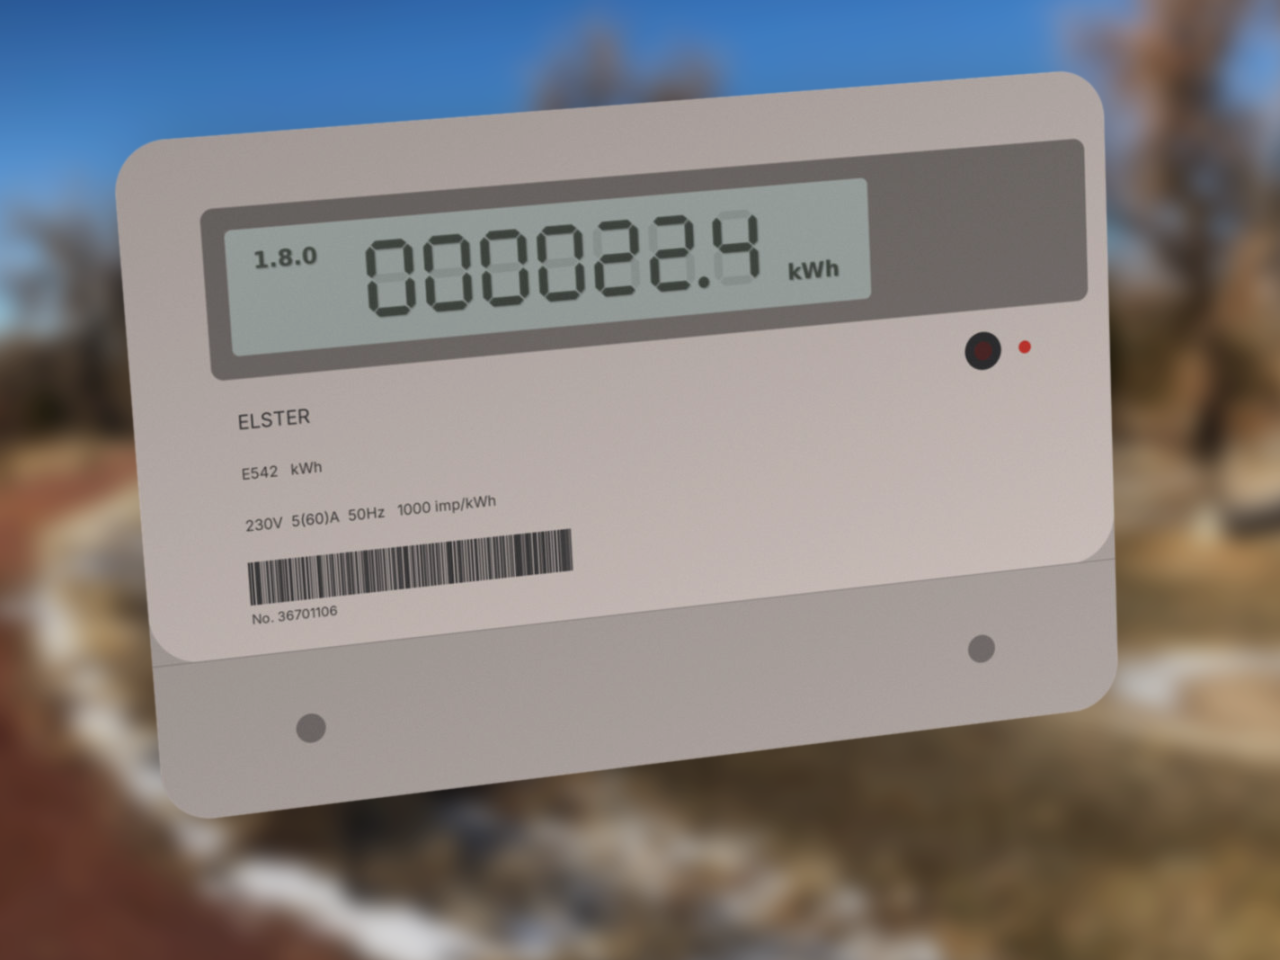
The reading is 22.4 kWh
